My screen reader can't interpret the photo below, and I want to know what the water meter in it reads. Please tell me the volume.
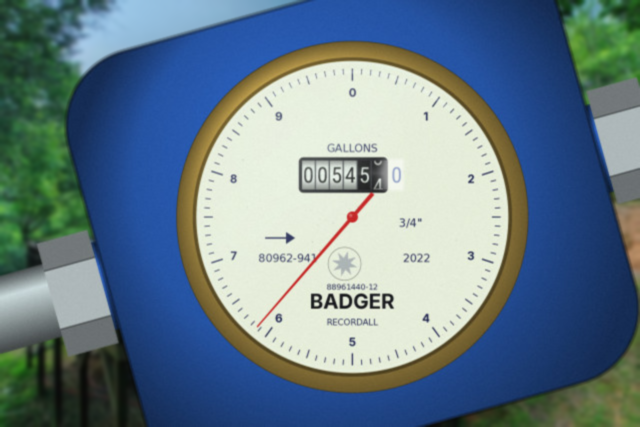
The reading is 54536.1 gal
